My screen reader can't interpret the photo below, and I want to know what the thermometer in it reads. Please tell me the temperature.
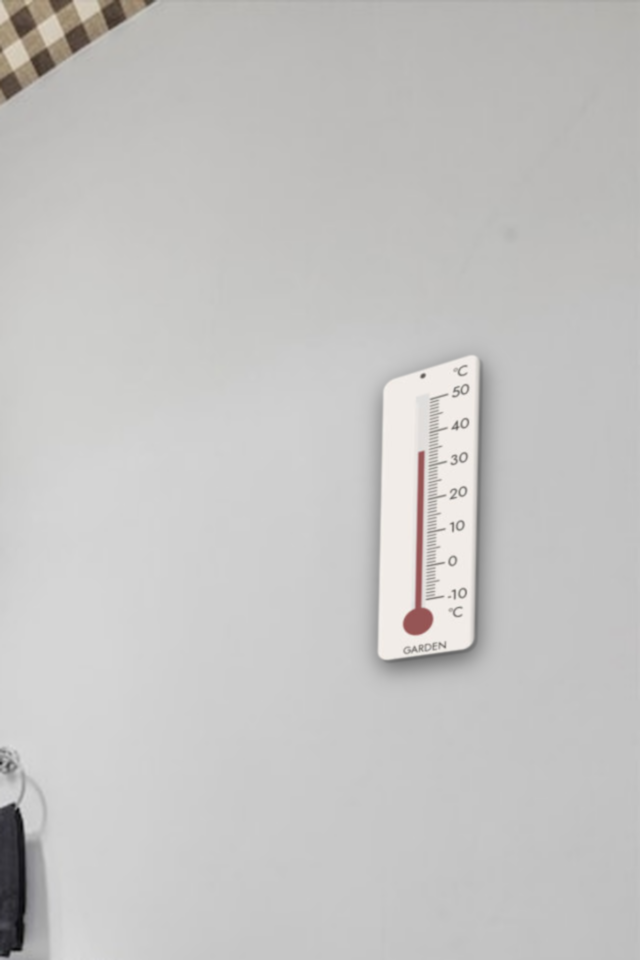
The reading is 35 °C
